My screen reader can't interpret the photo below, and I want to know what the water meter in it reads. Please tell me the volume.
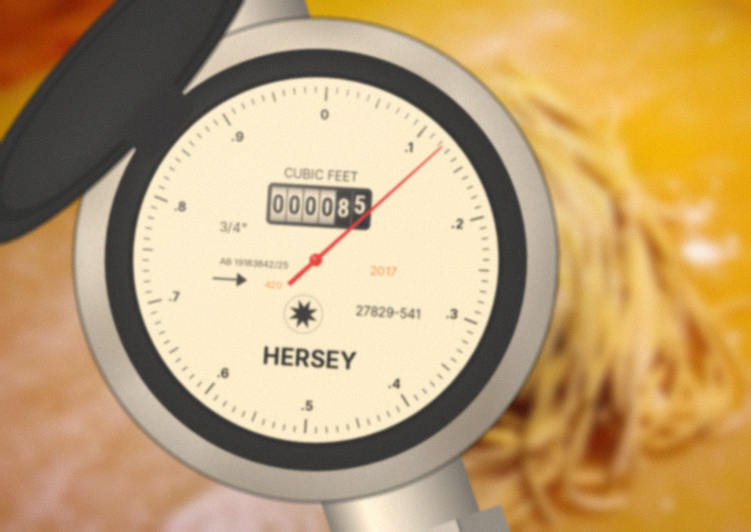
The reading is 85.12 ft³
